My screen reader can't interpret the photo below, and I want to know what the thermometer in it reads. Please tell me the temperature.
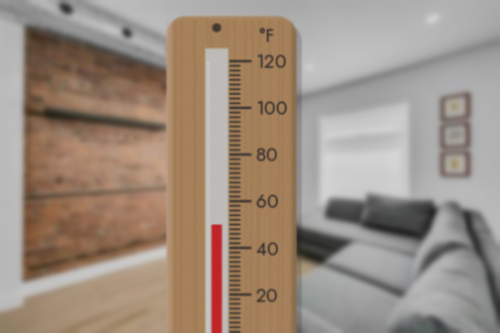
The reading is 50 °F
